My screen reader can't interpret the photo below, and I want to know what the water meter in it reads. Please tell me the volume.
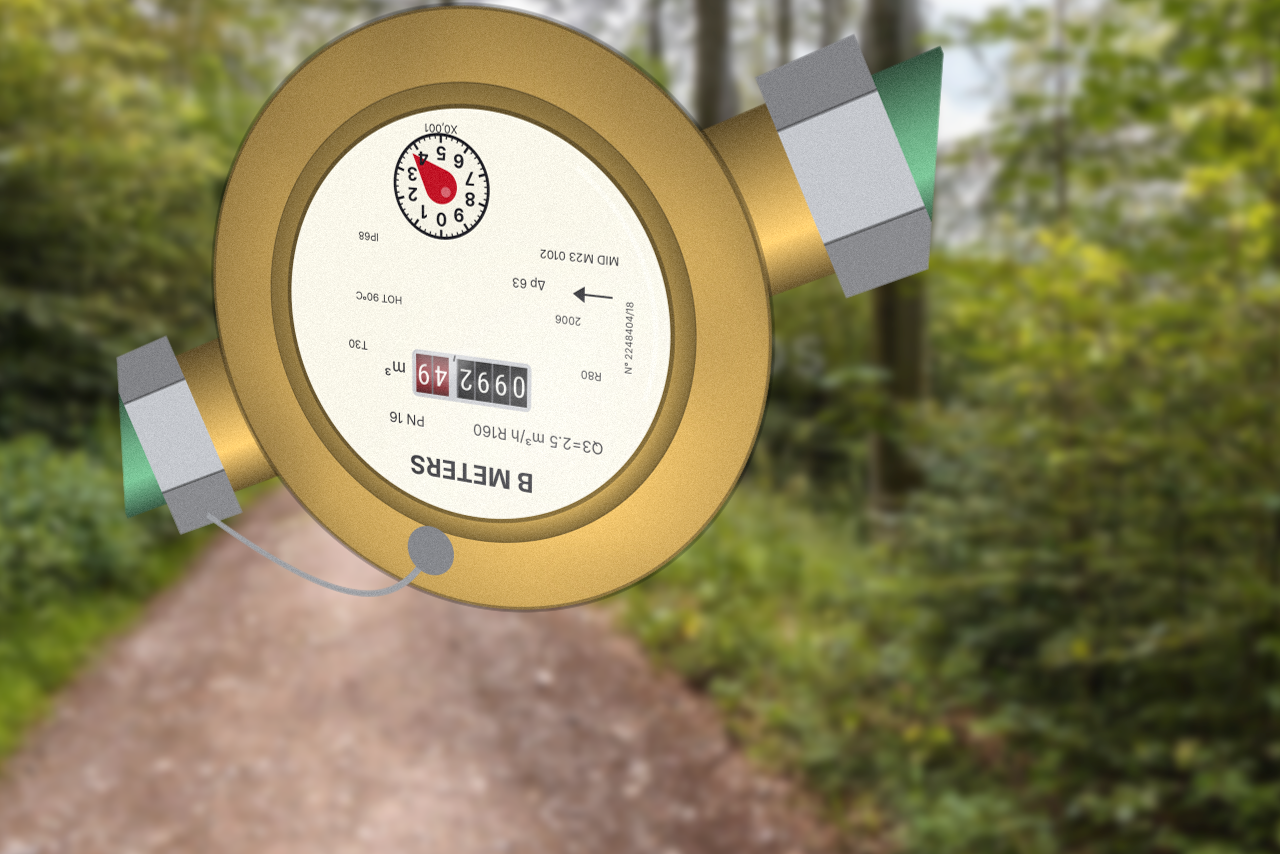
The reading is 992.493 m³
